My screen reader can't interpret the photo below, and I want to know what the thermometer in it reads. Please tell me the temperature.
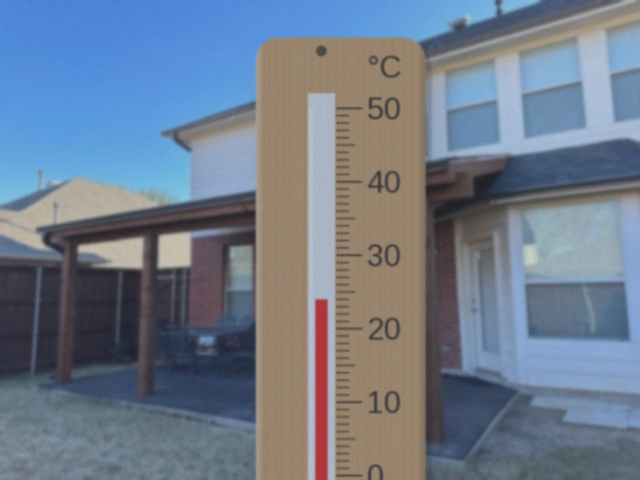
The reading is 24 °C
